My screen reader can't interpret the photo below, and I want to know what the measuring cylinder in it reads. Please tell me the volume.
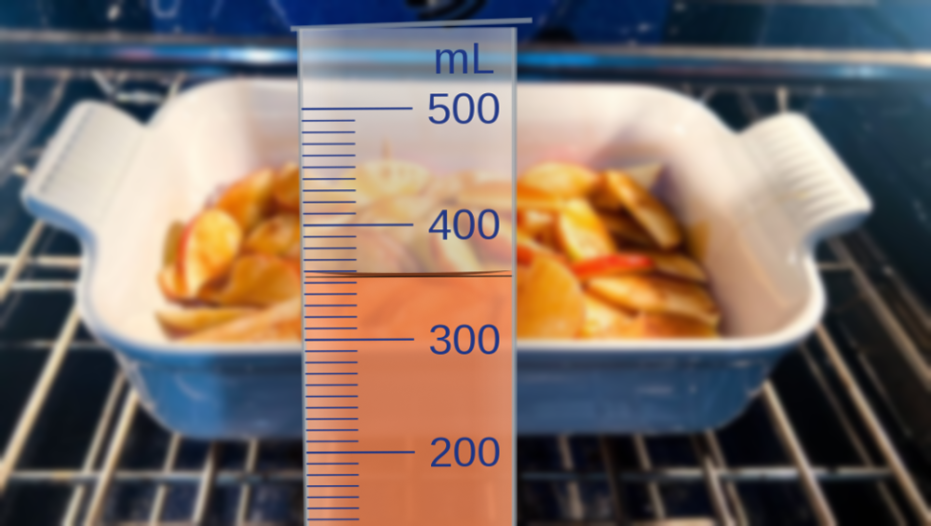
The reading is 355 mL
